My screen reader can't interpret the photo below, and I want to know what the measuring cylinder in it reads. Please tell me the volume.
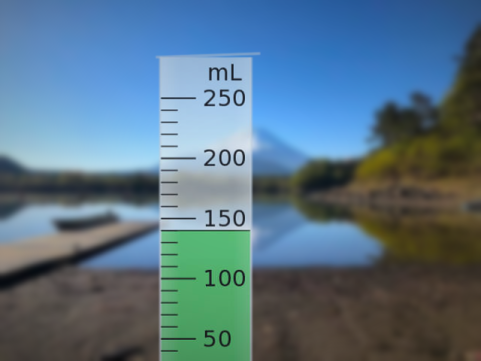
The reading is 140 mL
